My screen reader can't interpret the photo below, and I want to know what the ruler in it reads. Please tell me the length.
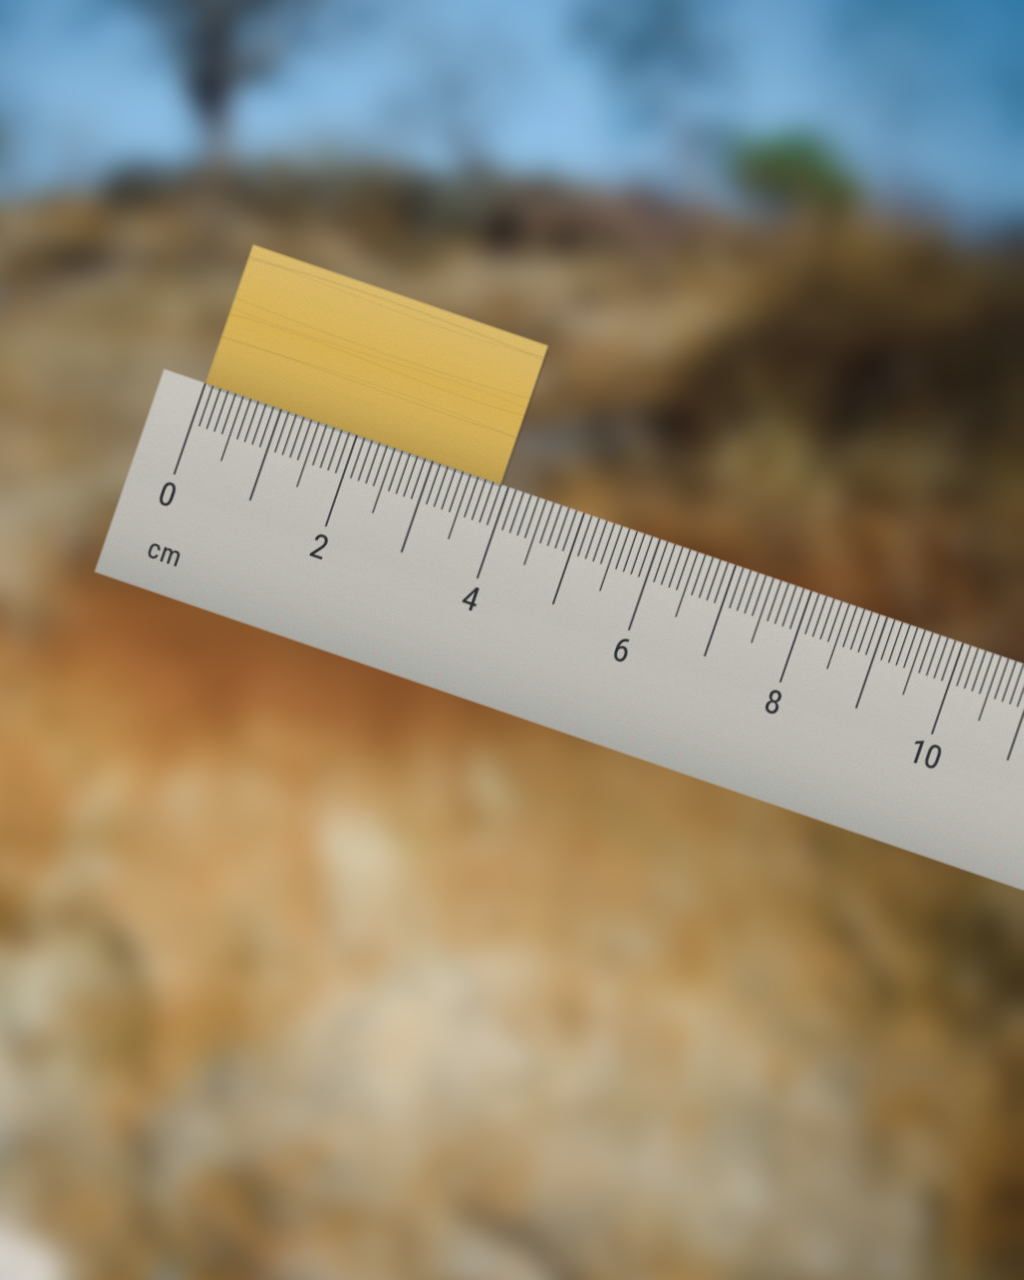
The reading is 3.9 cm
